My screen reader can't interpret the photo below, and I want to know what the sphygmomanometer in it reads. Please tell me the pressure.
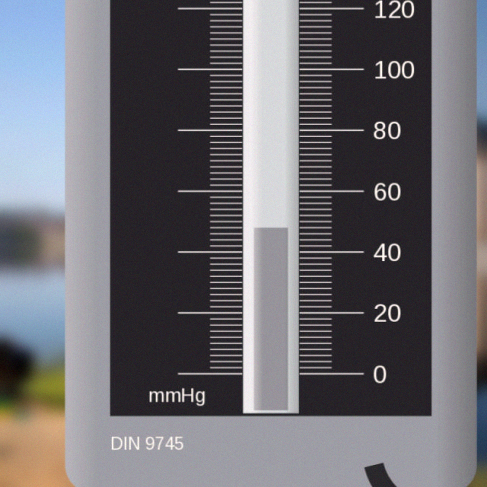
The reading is 48 mmHg
